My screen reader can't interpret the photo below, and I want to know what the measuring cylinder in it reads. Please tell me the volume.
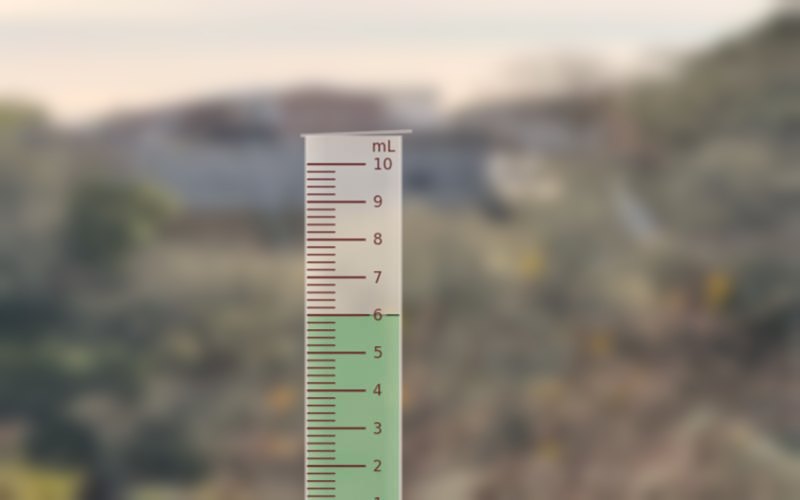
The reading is 6 mL
